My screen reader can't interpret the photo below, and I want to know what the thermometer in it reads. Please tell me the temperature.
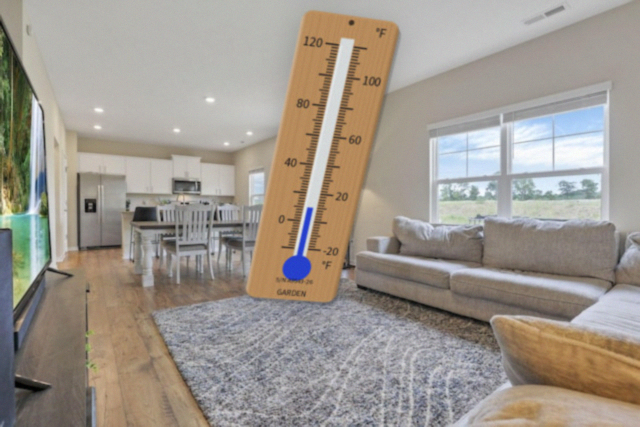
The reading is 10 °F
